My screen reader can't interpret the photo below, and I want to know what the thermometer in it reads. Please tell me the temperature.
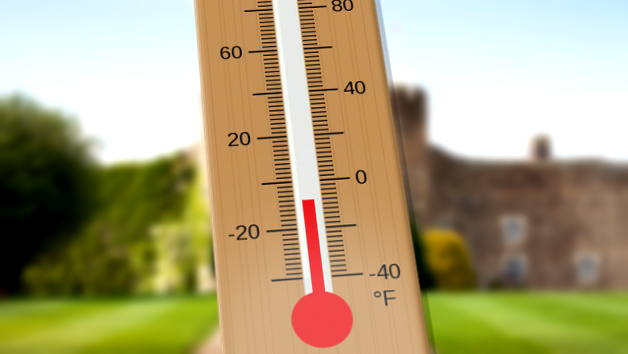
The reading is -8 °F
